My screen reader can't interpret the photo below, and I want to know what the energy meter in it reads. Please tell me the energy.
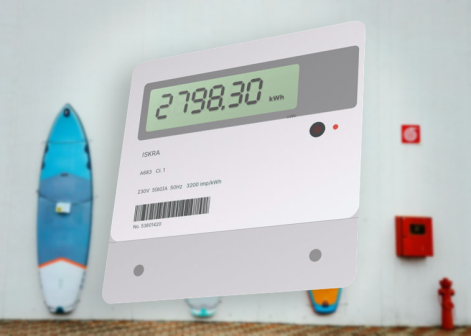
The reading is 2798.30 kWh
